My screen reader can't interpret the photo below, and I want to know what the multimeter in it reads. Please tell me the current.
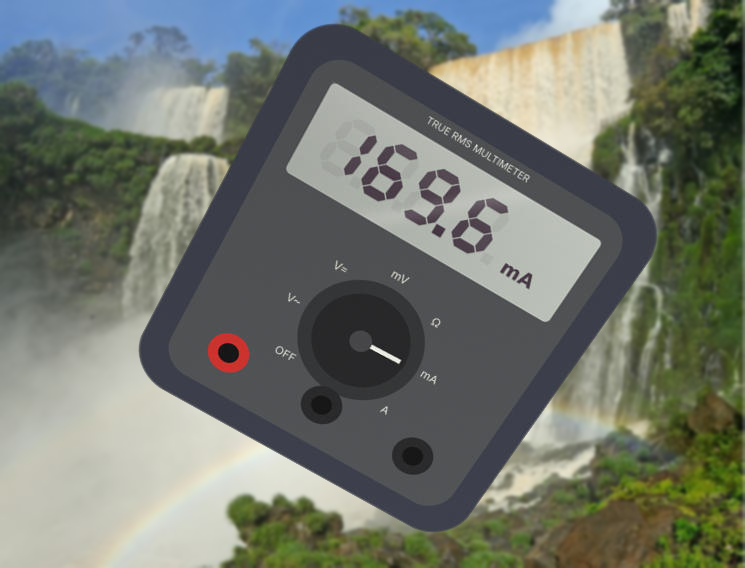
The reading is 169.6 mA
